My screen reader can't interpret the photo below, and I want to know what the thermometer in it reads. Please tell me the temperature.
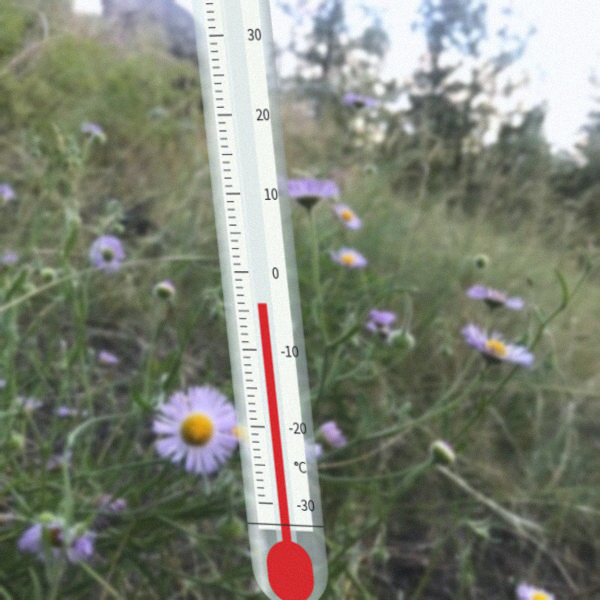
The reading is -4 °C
